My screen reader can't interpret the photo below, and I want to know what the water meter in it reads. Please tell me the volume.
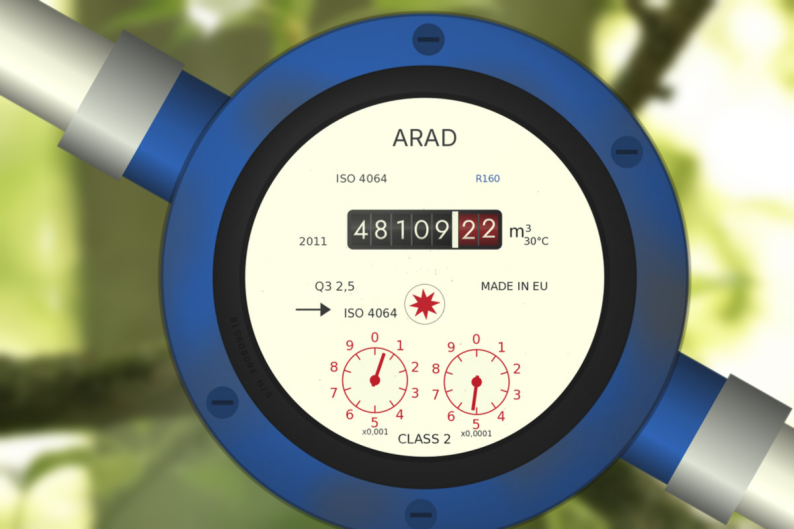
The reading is 48109.2205 m³
